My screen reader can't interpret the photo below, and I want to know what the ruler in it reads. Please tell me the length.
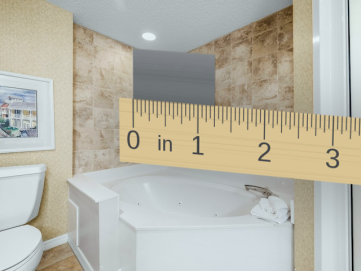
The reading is 1.25 in
